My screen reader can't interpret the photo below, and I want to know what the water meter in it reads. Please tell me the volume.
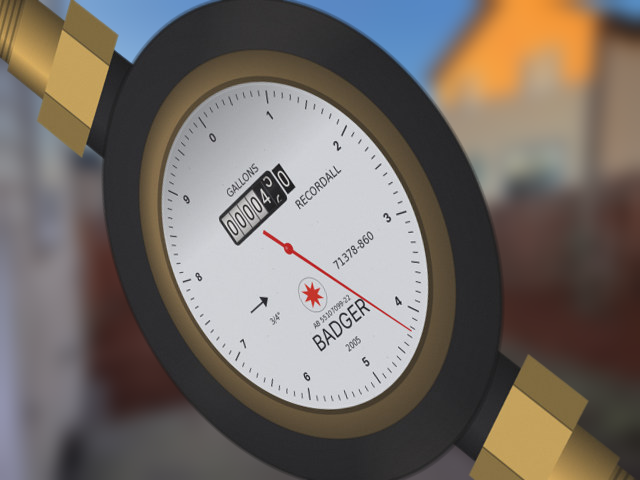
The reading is 454.2 gal
